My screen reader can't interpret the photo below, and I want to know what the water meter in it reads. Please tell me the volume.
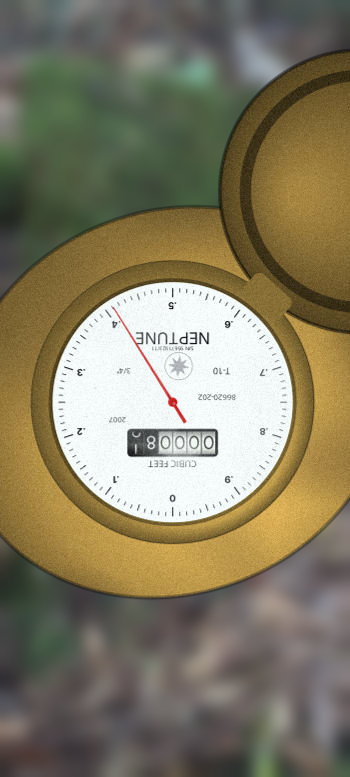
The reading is 81.41 ft³
